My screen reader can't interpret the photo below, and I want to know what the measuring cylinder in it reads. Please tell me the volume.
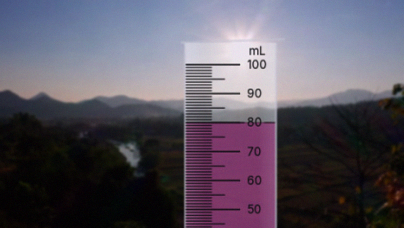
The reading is 80 mL
